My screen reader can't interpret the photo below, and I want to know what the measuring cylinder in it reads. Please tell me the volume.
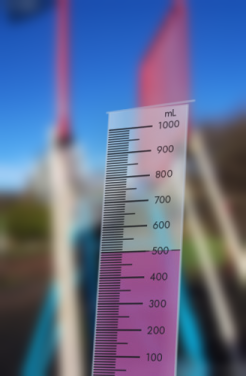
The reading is 500 mL
